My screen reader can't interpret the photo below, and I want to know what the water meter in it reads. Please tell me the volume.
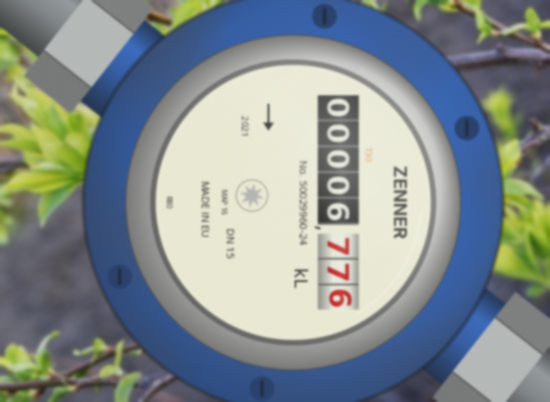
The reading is 6.776 kL
